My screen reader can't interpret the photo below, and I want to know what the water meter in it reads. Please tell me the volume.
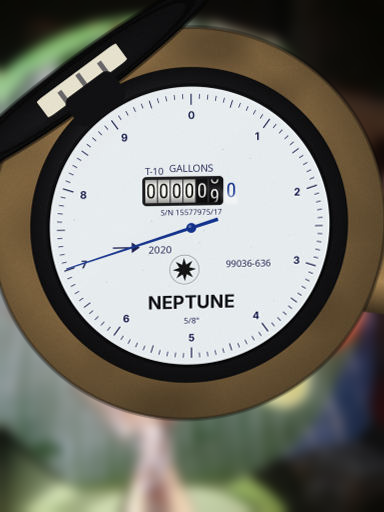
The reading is 87.0 gal
